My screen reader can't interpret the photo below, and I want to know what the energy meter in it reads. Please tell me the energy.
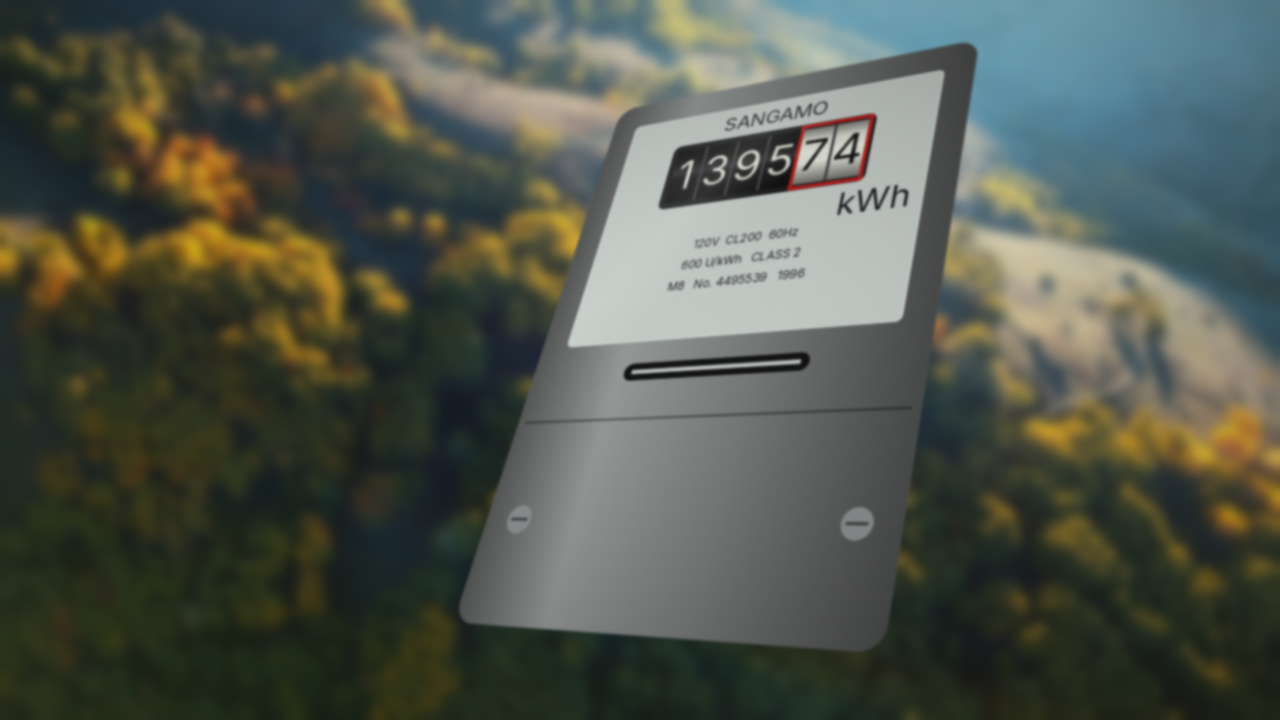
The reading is 1395.74 kWh
